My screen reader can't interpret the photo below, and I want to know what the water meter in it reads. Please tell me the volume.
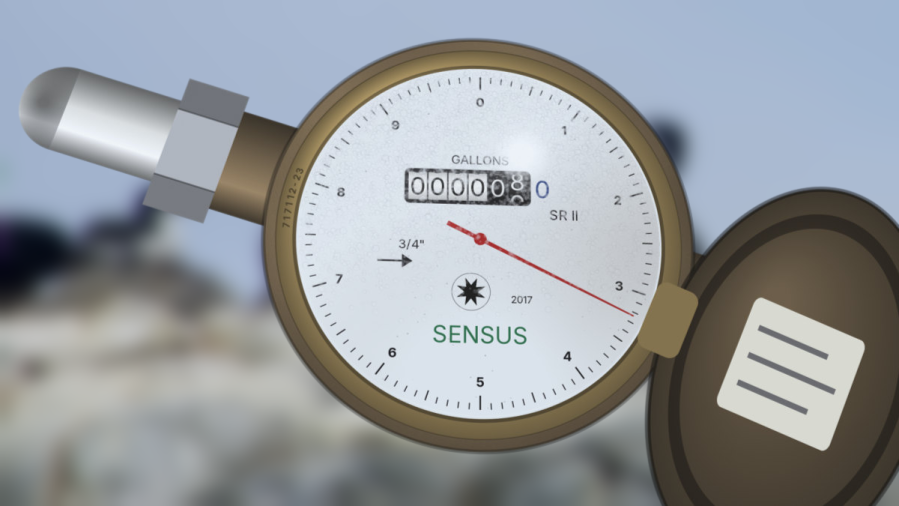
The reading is 83.2 gal
